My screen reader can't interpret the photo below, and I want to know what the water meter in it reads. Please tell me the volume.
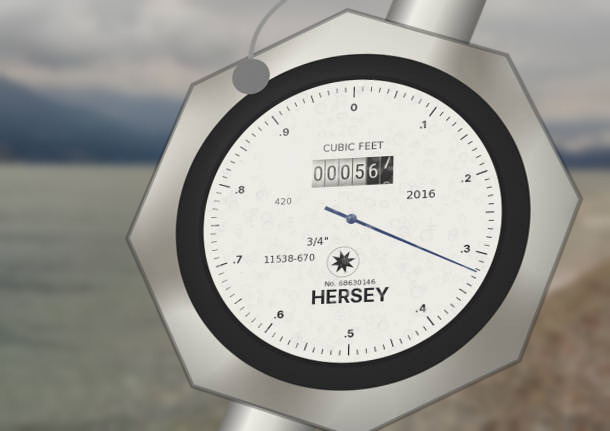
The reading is 567.32 ft³
